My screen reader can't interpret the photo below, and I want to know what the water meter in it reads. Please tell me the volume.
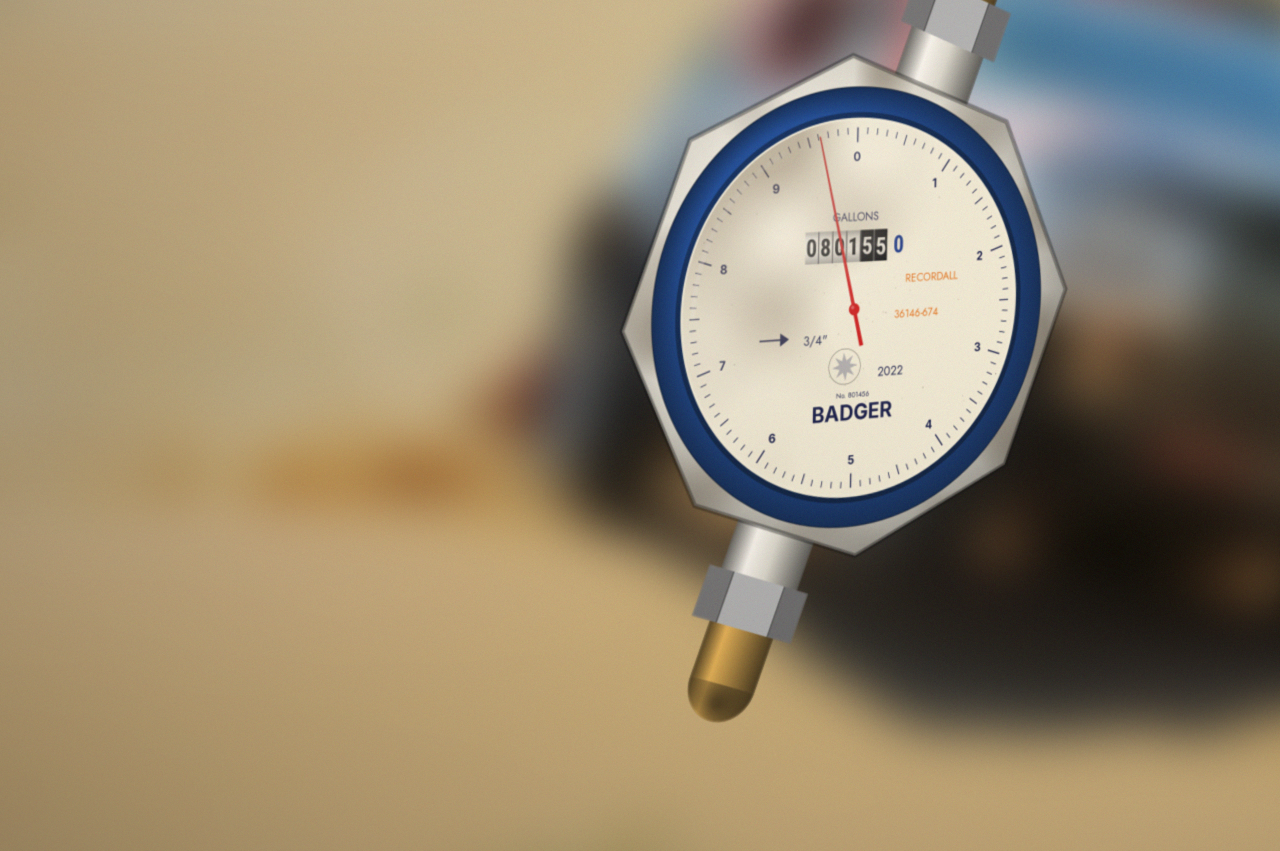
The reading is 801549.6 gal
